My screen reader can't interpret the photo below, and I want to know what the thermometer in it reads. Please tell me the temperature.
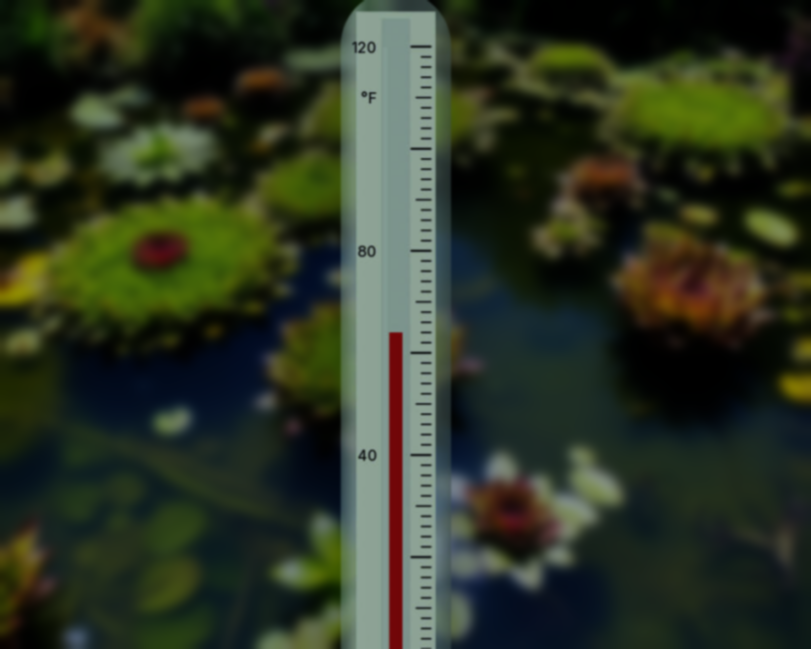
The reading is 64 °F
